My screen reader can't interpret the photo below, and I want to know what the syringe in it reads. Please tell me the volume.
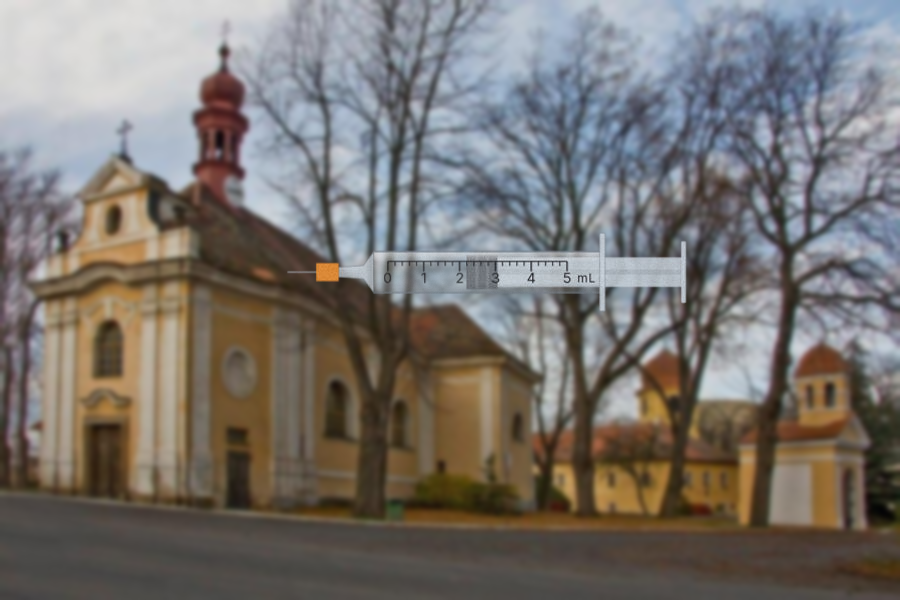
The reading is 2.2 mL
